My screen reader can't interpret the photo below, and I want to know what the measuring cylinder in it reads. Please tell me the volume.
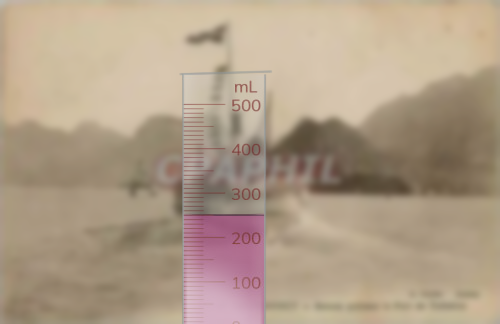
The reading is 250 mL
